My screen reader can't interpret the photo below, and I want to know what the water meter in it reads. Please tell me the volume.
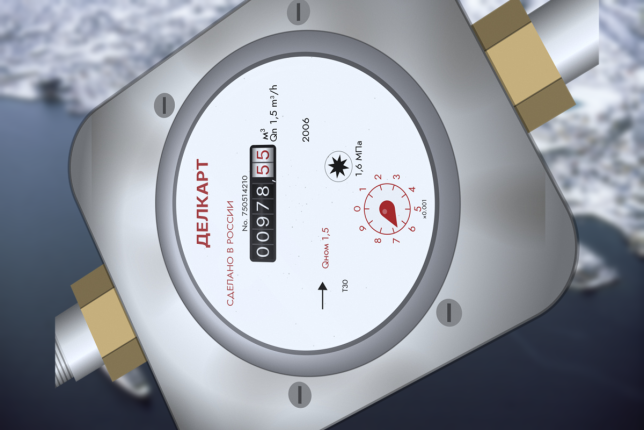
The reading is 978.556 m³
